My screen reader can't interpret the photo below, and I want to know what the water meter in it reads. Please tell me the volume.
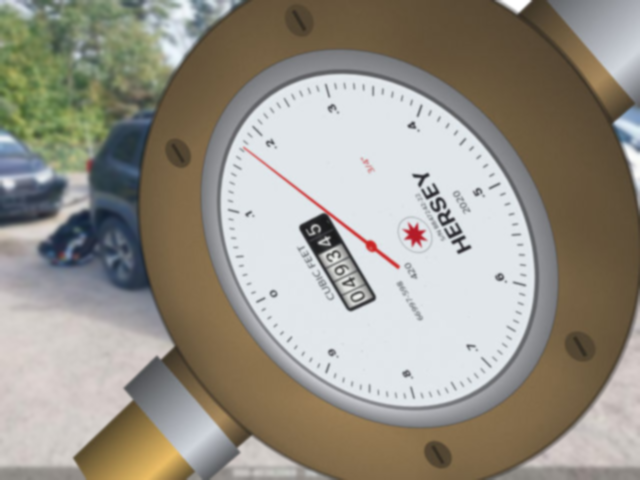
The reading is 49345.17 ft³
